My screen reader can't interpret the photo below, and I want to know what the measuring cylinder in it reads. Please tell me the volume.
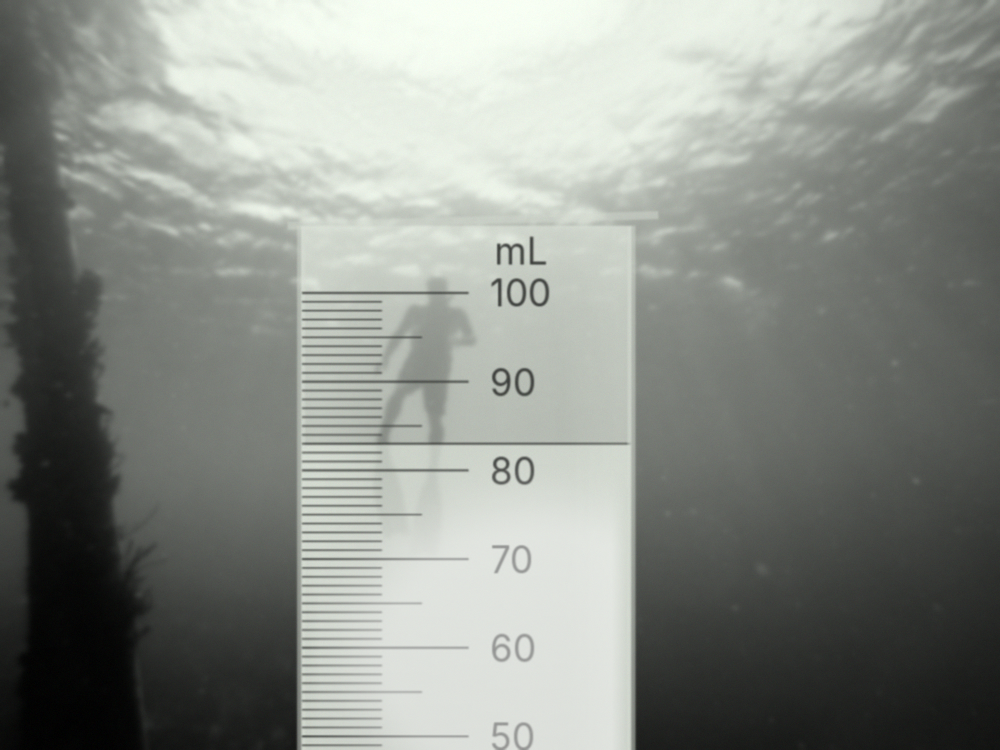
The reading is 83 mL
